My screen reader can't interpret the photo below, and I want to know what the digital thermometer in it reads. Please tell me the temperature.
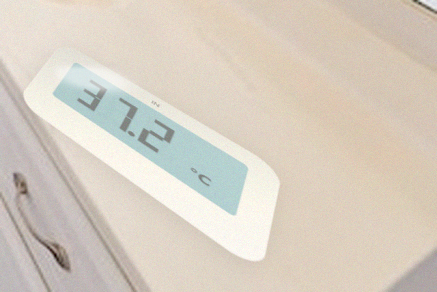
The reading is 37.2 °C
